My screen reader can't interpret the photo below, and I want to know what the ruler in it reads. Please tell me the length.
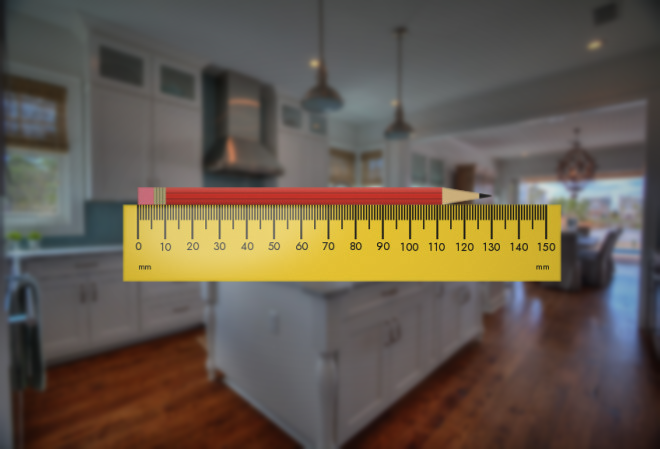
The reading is 130 mm
